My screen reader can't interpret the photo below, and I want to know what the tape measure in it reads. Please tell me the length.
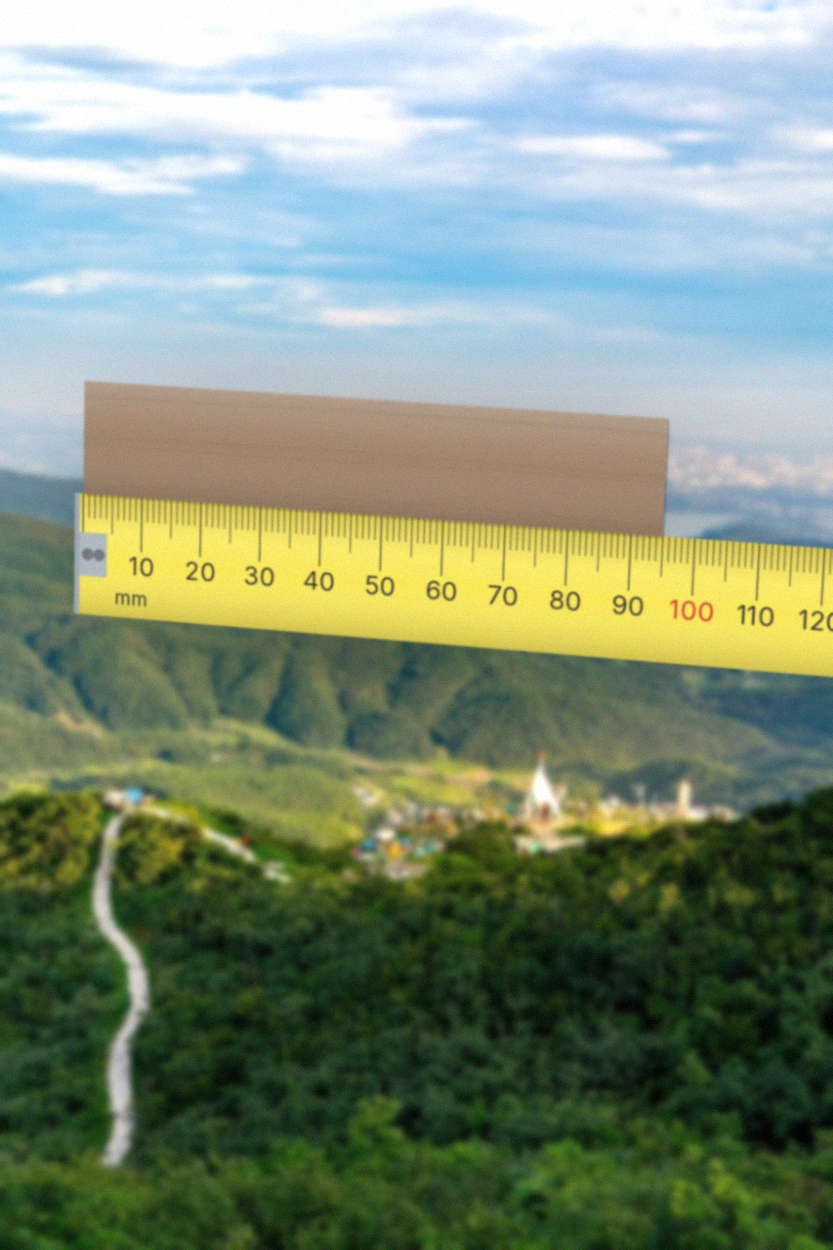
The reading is 95 mm
